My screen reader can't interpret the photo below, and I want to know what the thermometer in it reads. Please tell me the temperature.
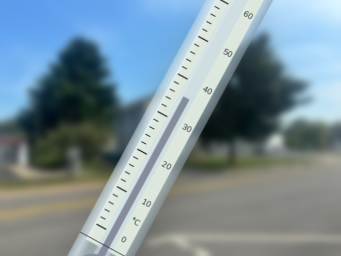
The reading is 36 °C
